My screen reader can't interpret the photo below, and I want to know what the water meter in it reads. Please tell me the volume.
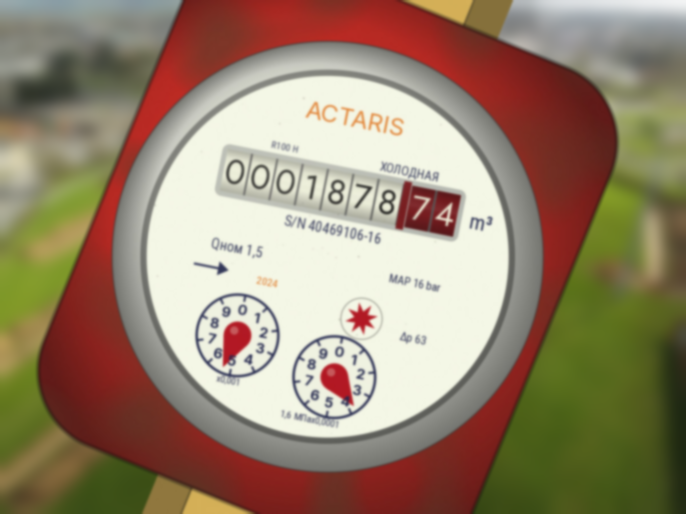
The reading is 1878.7453 m³
